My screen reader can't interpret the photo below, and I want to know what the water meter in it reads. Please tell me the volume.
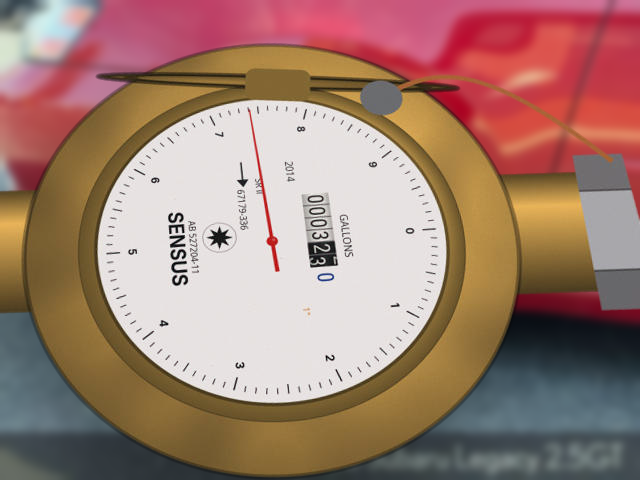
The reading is 3227.4 gal
